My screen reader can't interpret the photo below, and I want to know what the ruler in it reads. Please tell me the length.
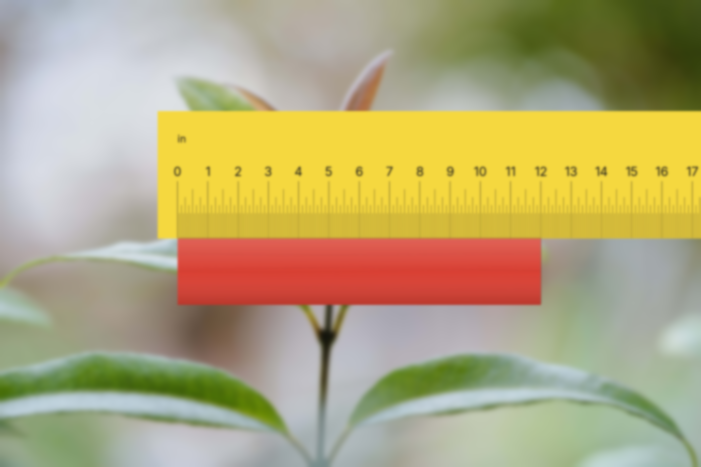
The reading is 12 in
